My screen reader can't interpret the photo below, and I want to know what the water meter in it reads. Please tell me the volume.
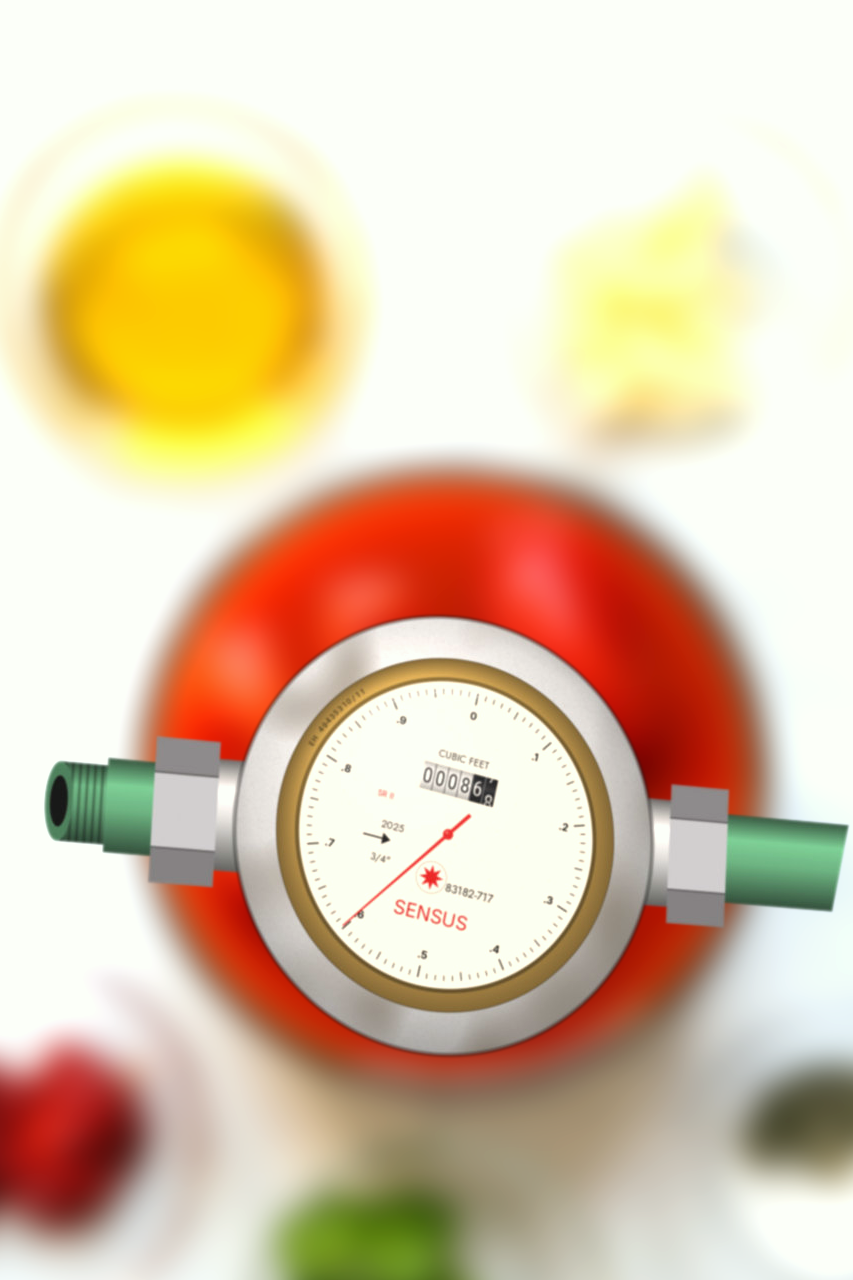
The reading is 867.60 ft³
